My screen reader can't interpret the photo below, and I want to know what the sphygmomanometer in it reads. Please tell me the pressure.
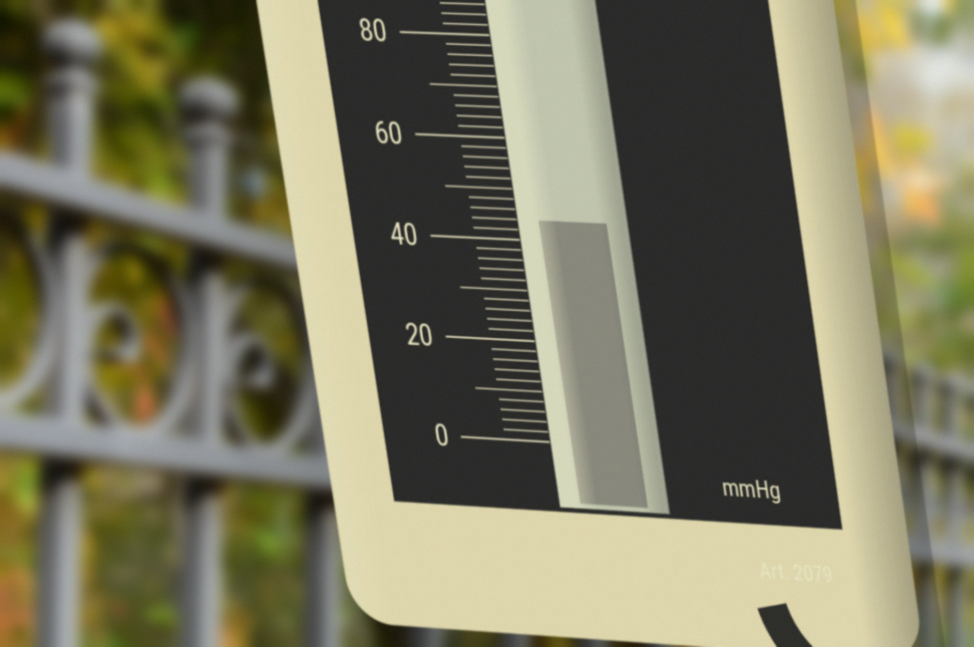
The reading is 44 mmHg
